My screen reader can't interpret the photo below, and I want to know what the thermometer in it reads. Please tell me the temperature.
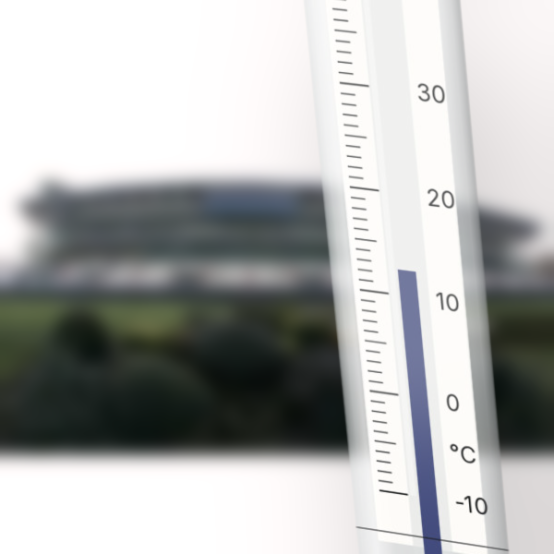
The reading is 12.5 °C
